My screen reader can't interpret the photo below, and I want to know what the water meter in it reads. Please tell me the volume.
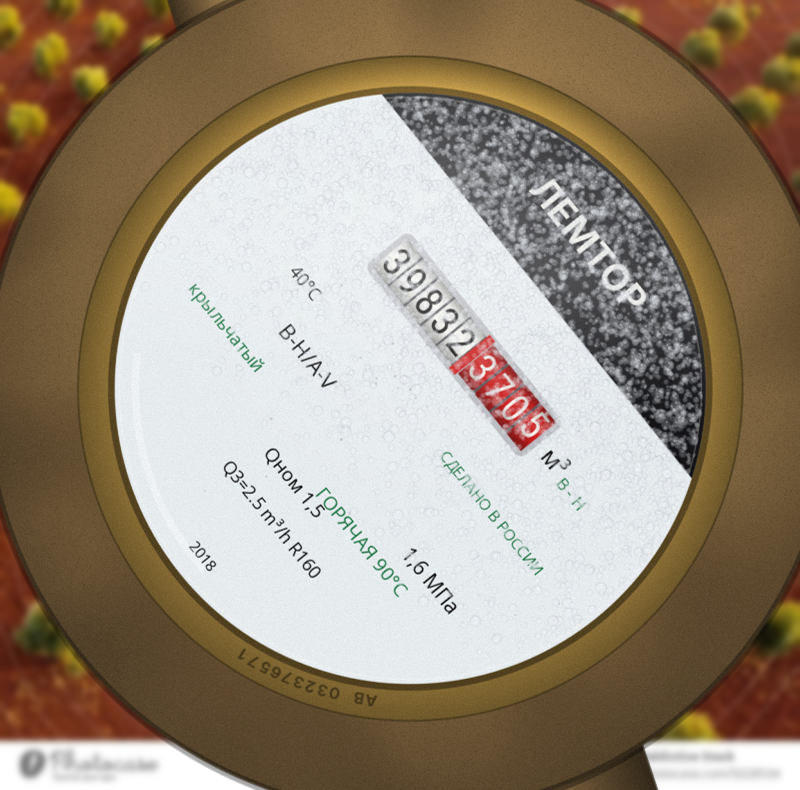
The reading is 39832.3705 m³
